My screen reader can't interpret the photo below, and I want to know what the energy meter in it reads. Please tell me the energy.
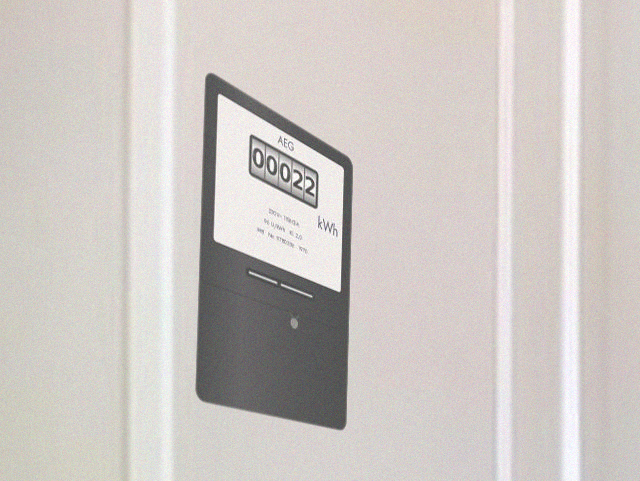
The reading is 22 kWh
